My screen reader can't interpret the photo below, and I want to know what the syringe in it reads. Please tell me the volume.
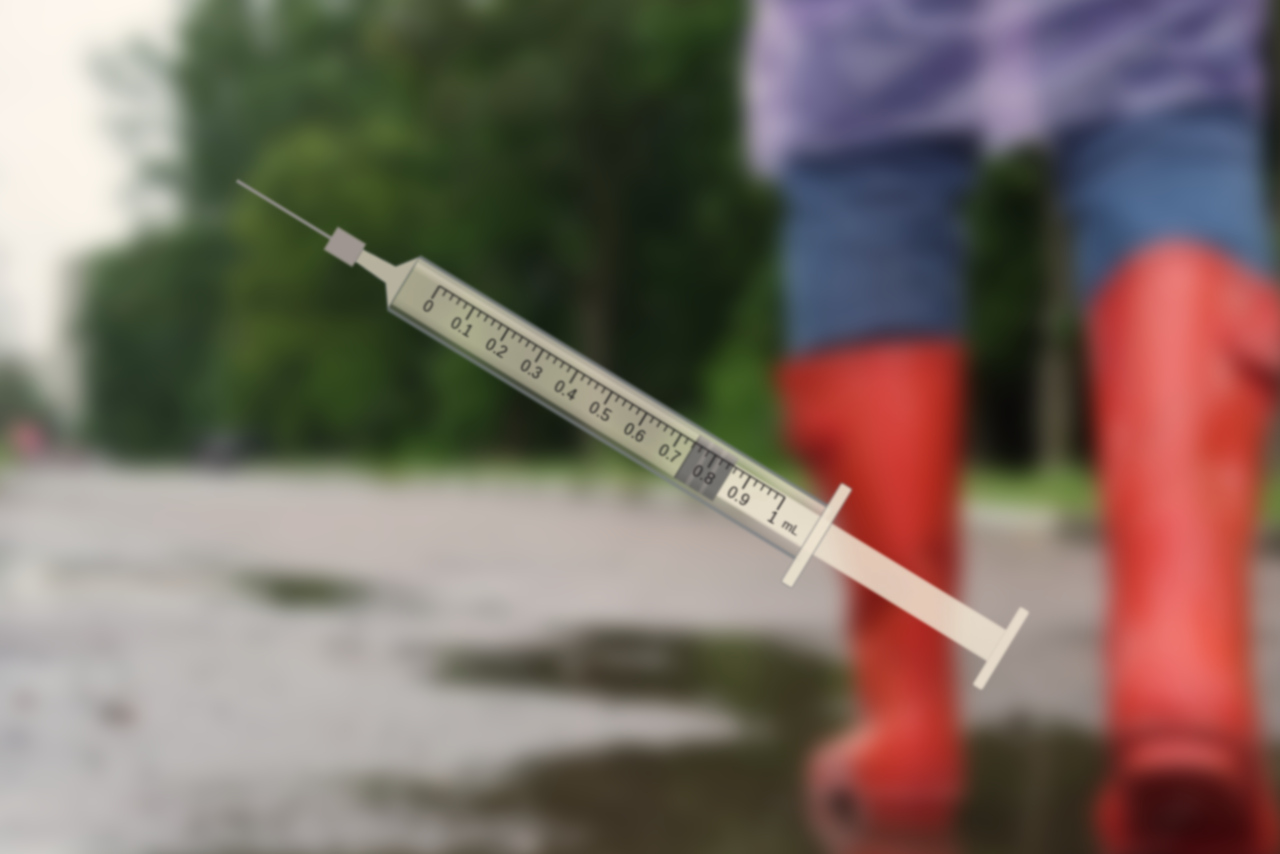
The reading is 0.74 mL
